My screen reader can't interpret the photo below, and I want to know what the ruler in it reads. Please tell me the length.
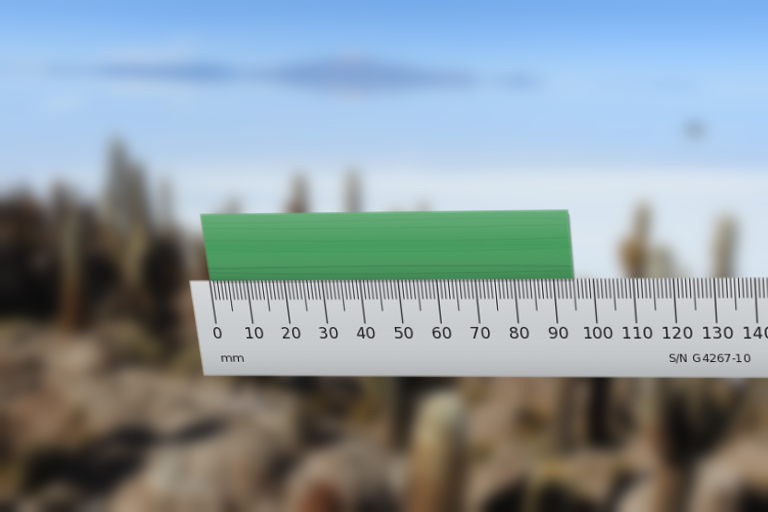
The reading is 95 mm
